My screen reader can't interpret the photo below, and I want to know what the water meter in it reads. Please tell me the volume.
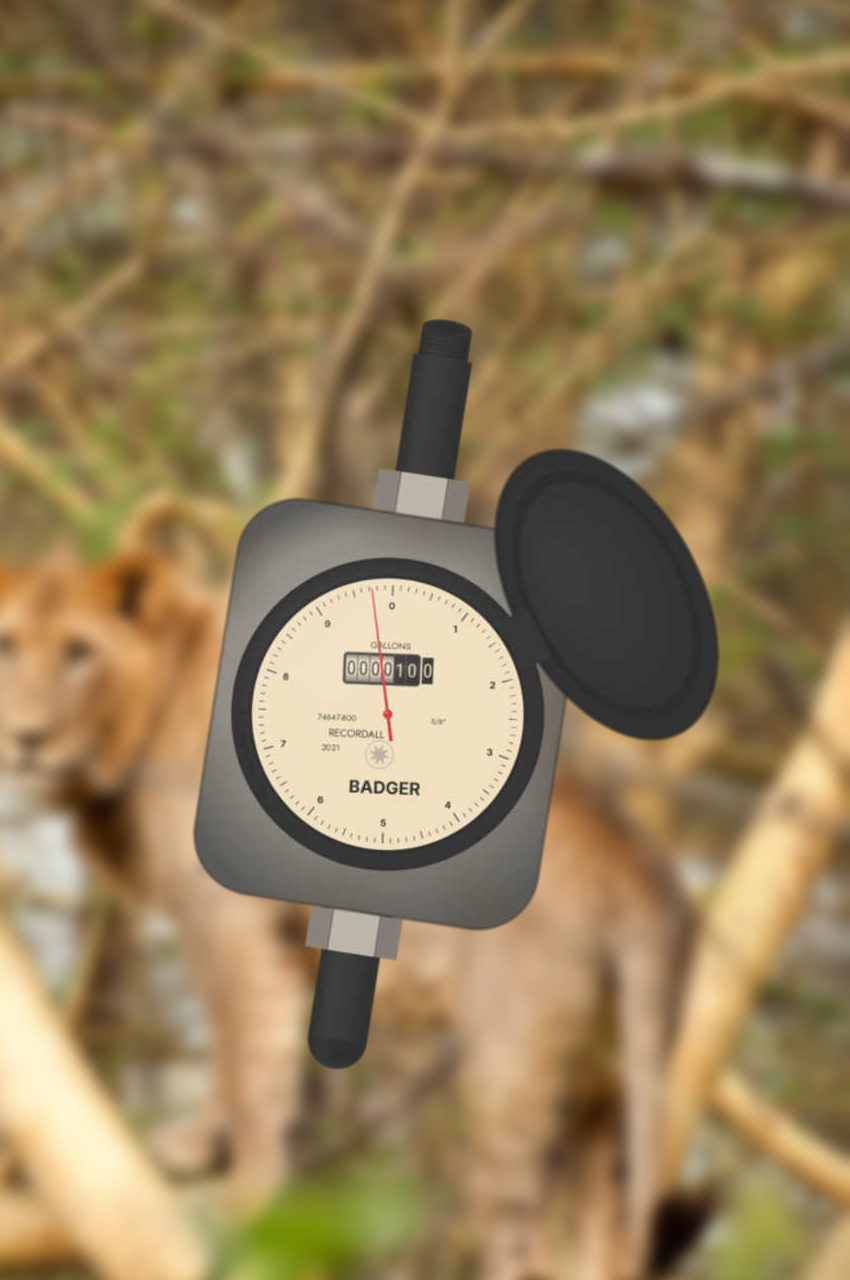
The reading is 99.7 gal
